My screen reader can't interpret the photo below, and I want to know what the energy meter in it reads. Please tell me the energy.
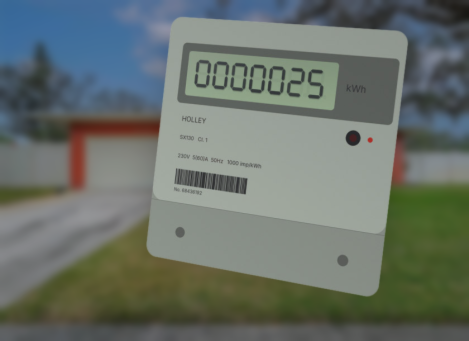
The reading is 25 kWh
